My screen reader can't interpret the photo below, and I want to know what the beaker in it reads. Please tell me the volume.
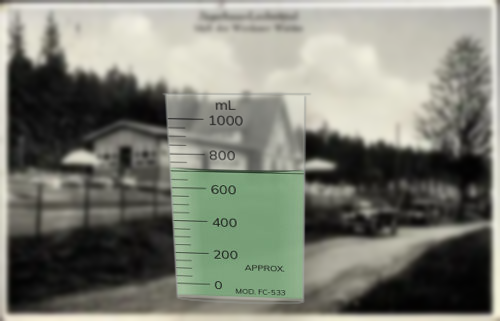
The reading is 700 mL
